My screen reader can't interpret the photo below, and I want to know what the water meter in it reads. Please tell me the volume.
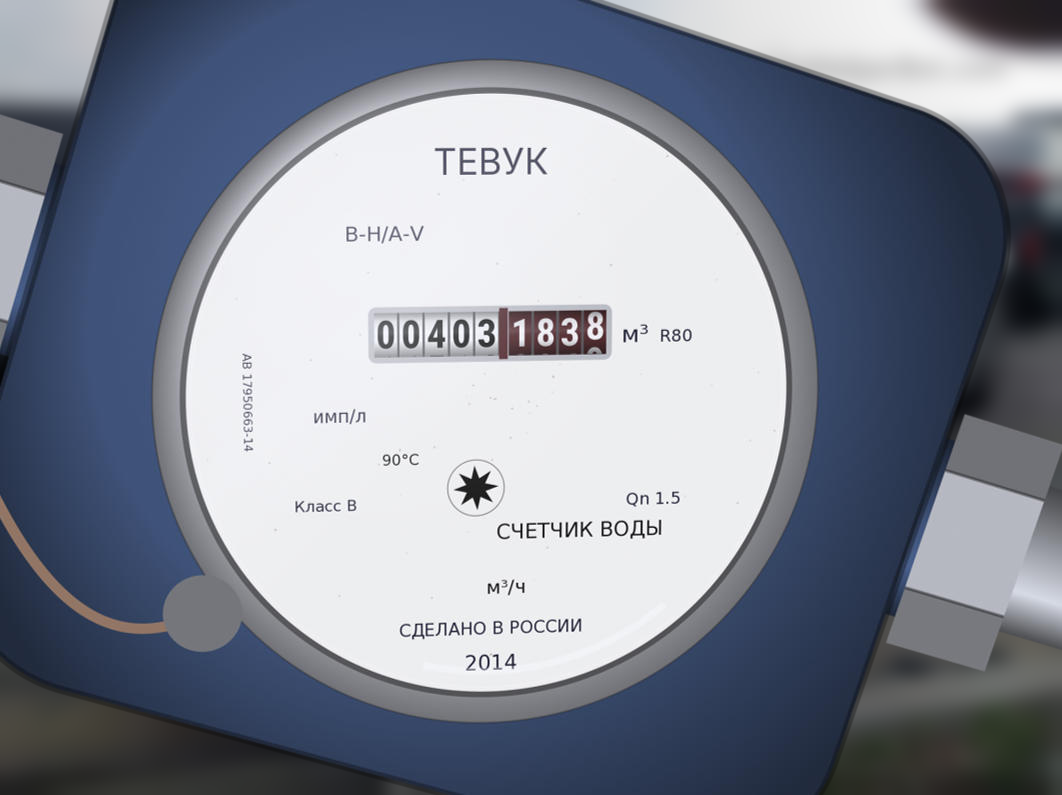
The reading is 403.1838 m³
